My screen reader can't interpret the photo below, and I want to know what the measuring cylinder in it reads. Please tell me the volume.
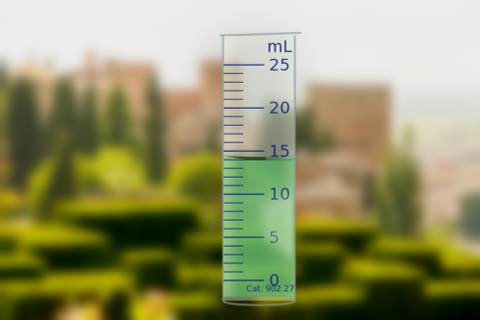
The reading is 14 mL
